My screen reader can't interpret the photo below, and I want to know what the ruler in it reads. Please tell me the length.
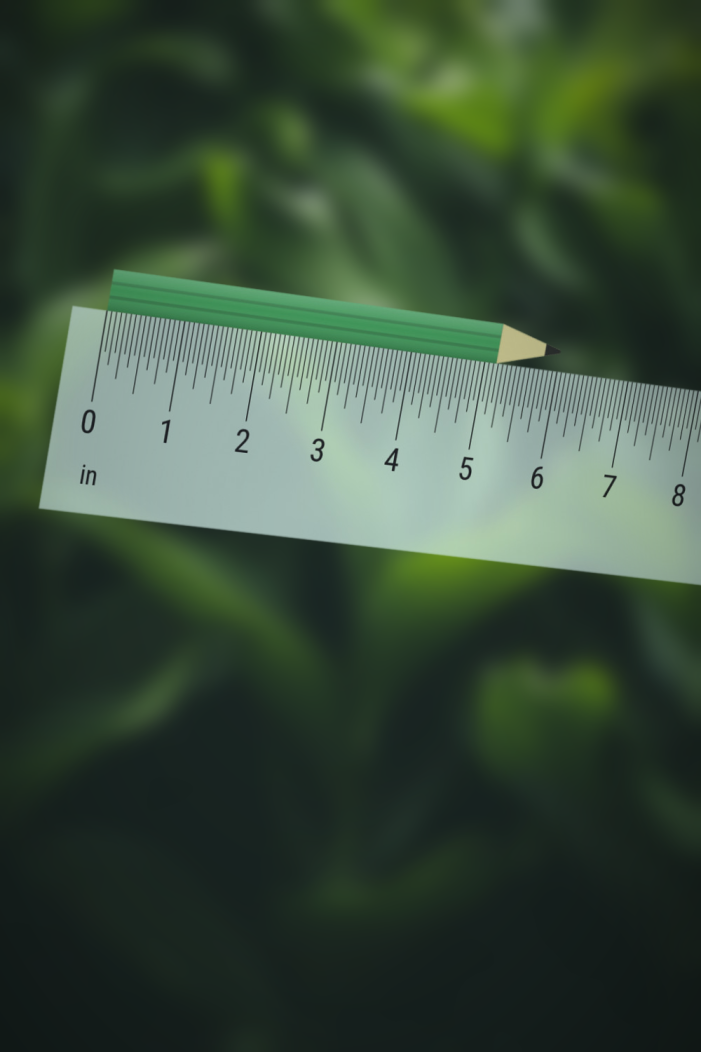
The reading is 6 in
